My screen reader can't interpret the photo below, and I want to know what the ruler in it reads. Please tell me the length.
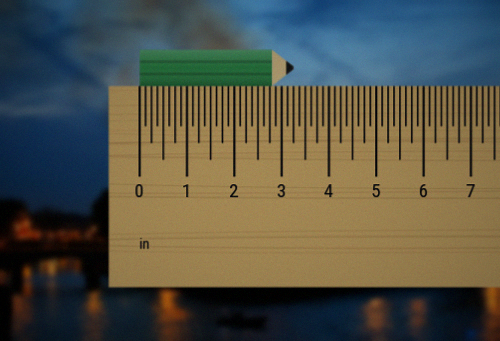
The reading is 3.25 in
